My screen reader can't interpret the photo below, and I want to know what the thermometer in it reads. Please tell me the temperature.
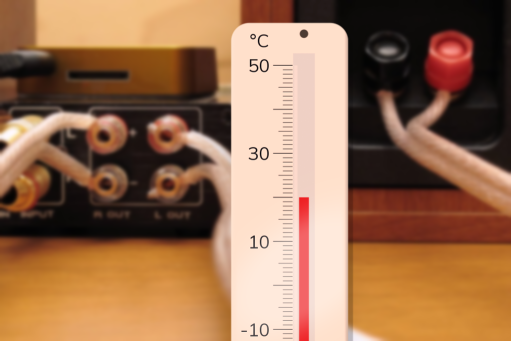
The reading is 20 °C
